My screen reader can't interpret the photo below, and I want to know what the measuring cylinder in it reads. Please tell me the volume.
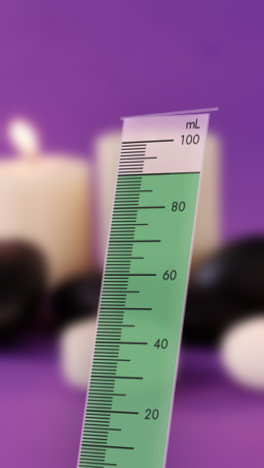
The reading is 90 mL
